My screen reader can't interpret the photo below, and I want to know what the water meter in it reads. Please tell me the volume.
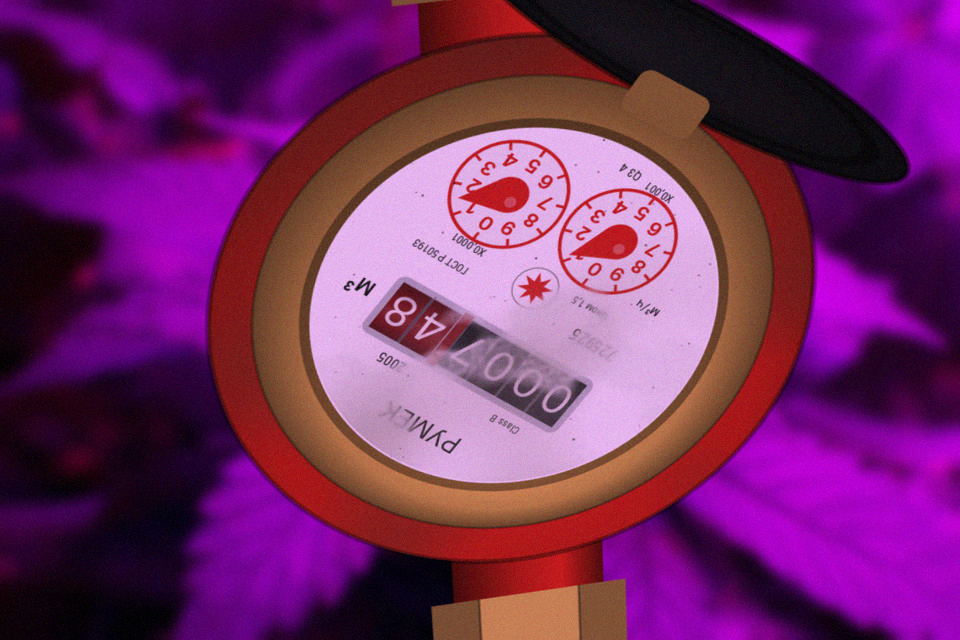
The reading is 7.4811 m³
